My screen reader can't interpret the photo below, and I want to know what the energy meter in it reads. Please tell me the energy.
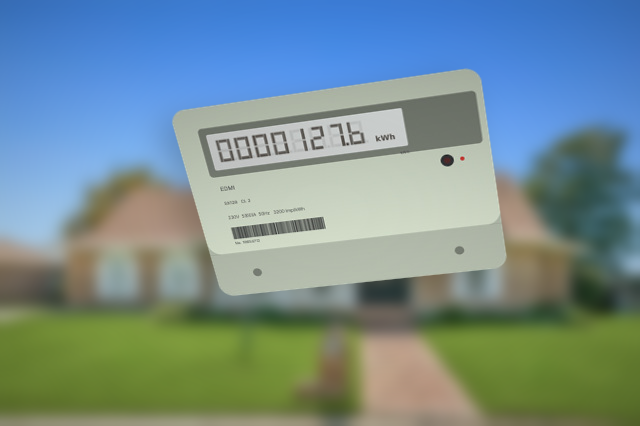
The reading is 127.6 kWh
